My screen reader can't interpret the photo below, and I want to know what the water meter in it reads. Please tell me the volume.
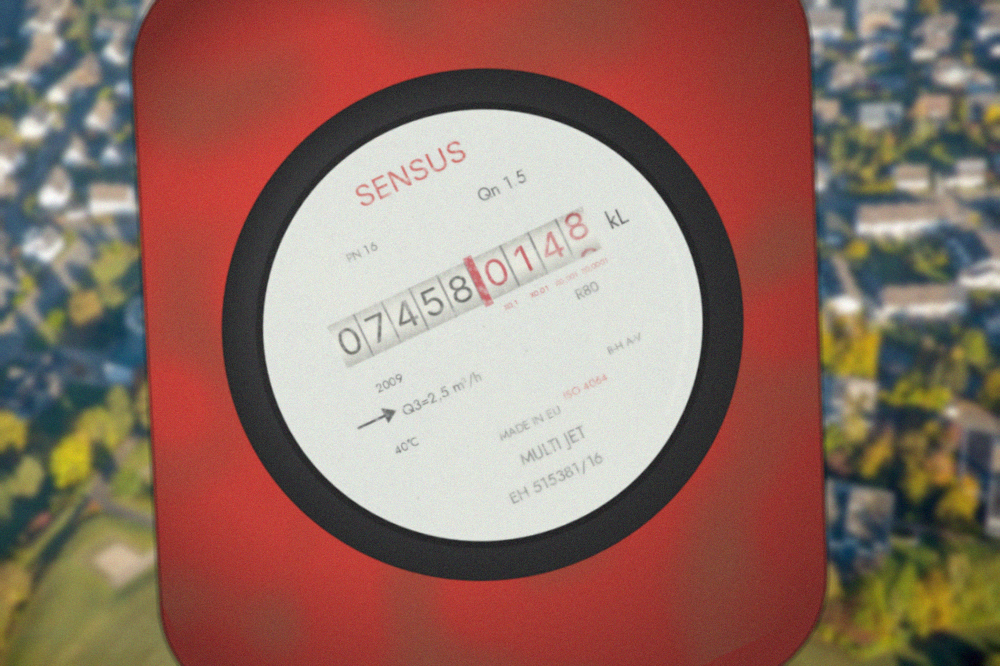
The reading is 7458.0148 kL
